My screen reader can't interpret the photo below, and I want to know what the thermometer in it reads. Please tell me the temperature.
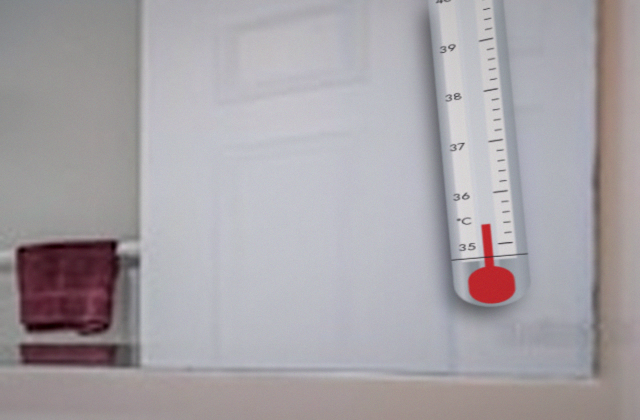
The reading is 35.4 °C
